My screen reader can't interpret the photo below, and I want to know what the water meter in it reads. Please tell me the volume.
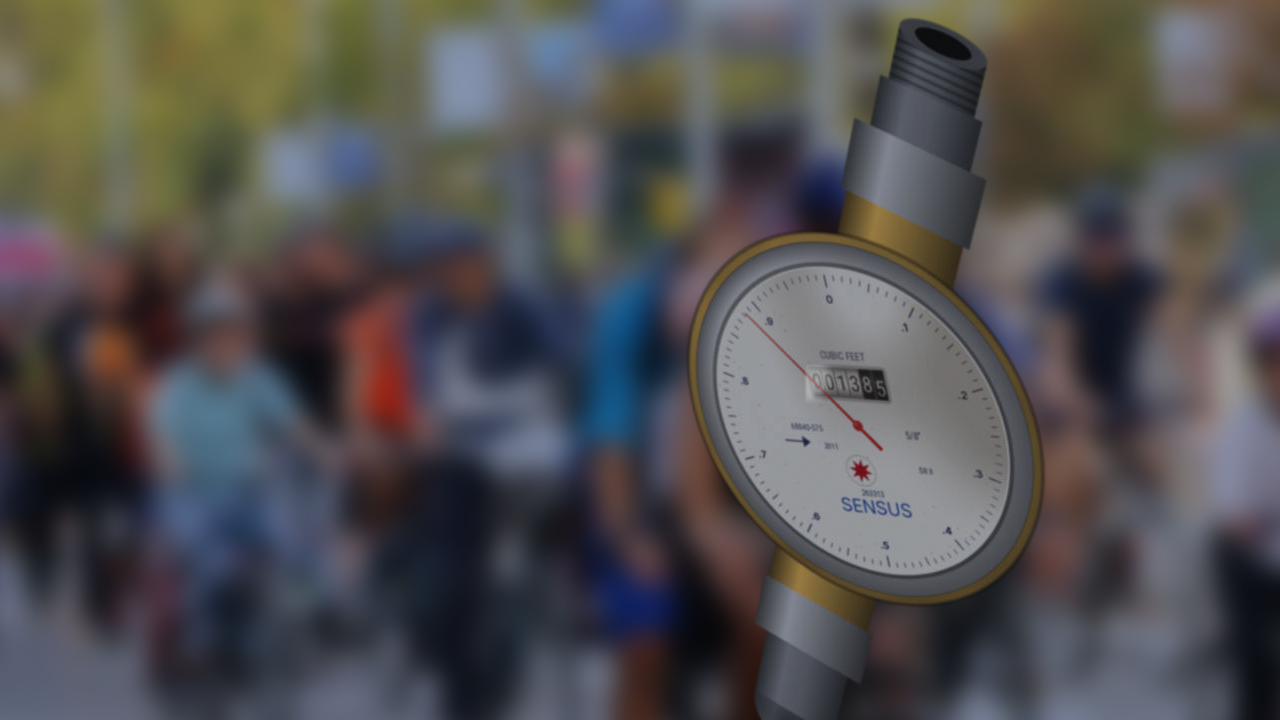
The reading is 1384.88 ft³
